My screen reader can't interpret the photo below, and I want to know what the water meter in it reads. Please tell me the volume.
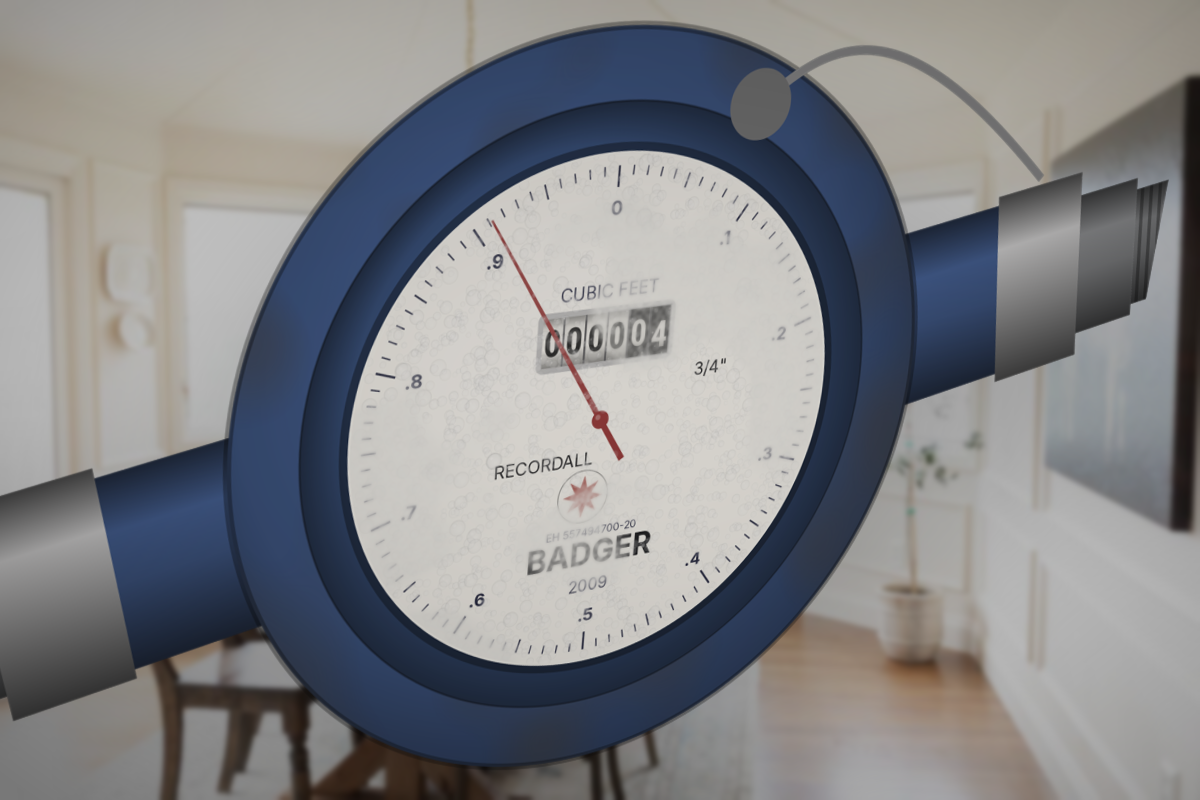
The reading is 3.91 ft³
